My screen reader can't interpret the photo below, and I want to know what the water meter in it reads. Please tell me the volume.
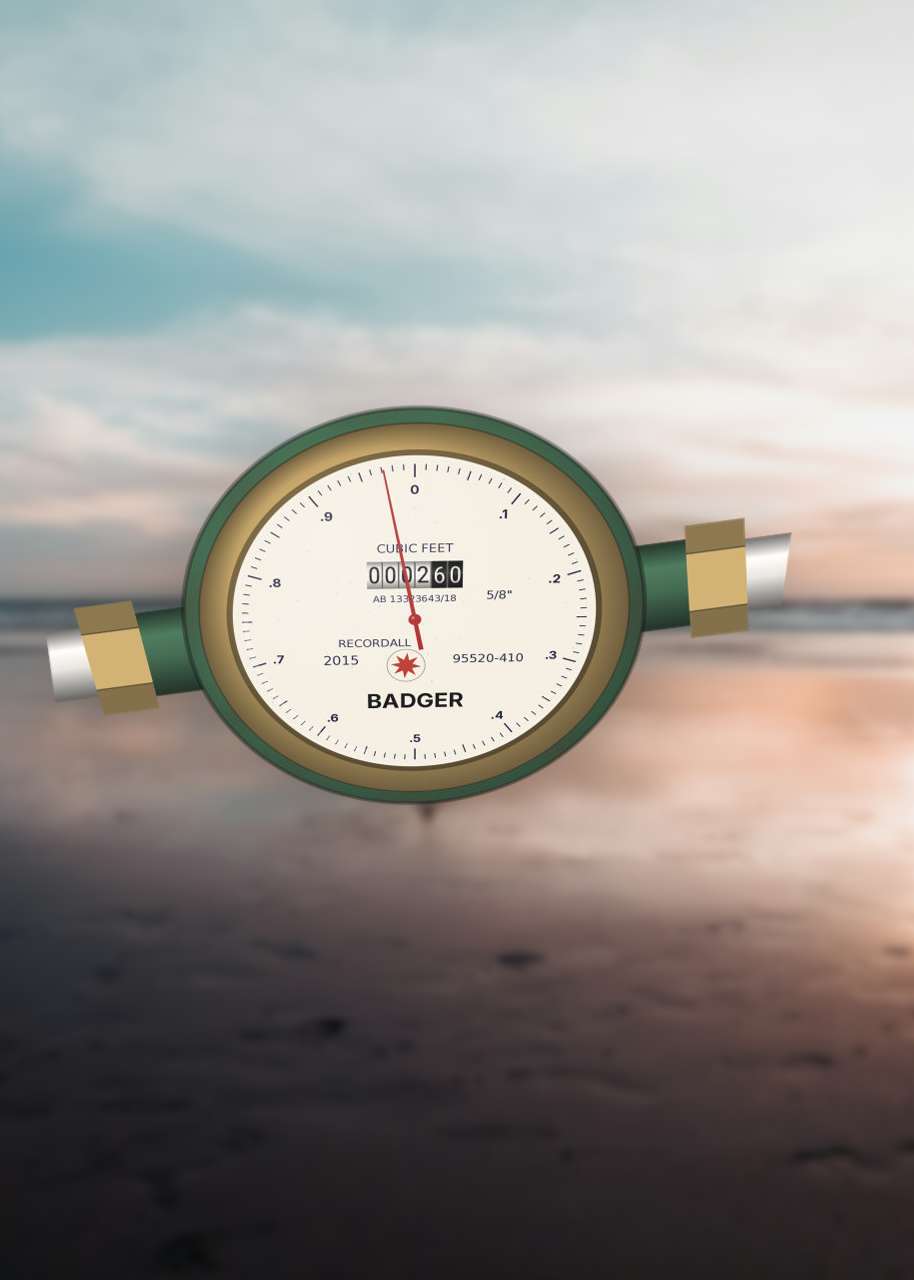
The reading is 259.97 ft³
